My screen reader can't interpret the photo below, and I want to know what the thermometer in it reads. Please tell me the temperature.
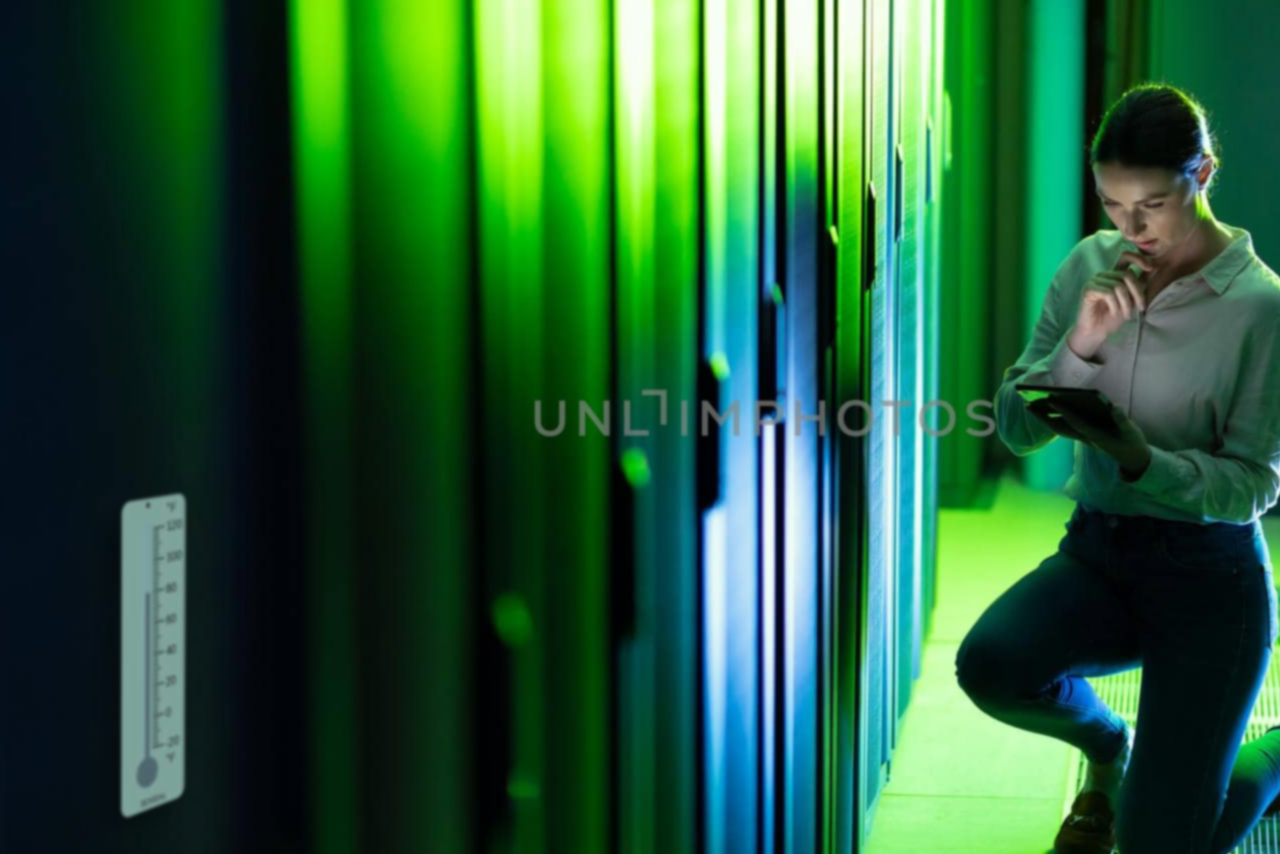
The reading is 80 °F
